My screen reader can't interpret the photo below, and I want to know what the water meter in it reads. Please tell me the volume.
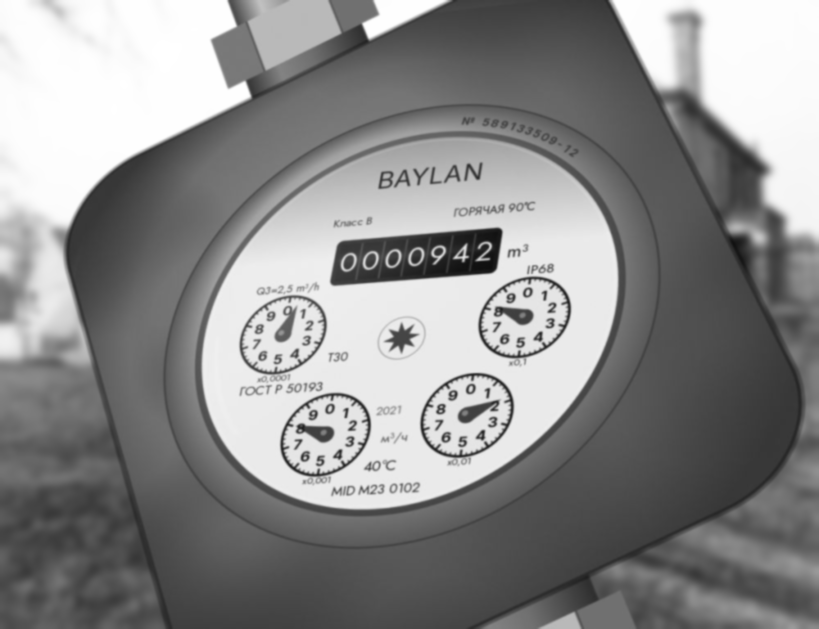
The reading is 942.8180 m³
